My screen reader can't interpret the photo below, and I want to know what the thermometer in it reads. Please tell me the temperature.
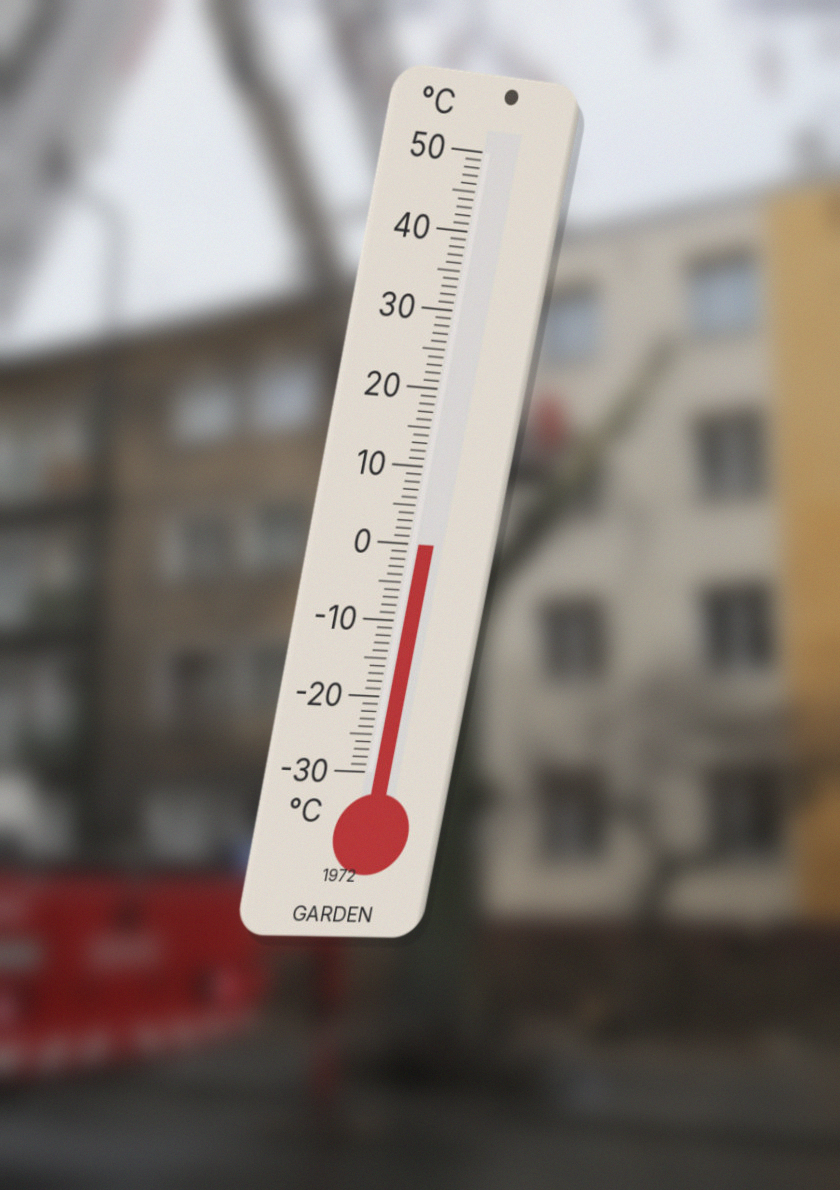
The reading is 0 °C
